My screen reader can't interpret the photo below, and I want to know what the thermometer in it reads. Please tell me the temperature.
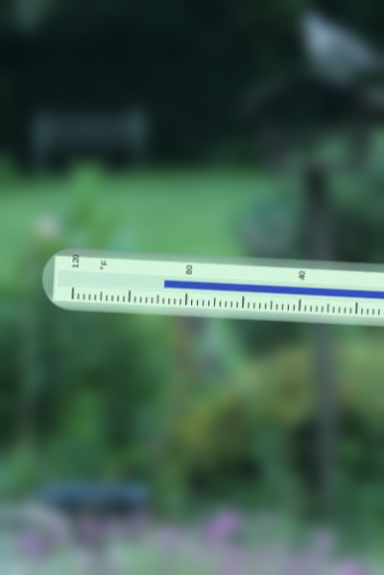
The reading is 88 °F
